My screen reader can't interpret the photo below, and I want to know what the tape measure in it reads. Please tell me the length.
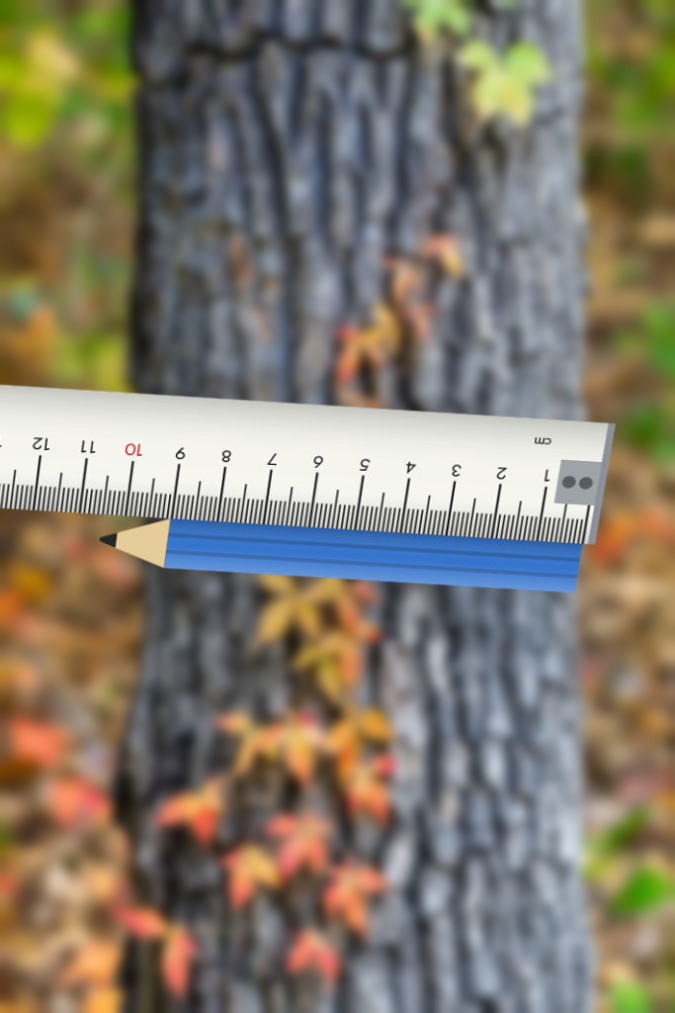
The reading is 10.5 cm
